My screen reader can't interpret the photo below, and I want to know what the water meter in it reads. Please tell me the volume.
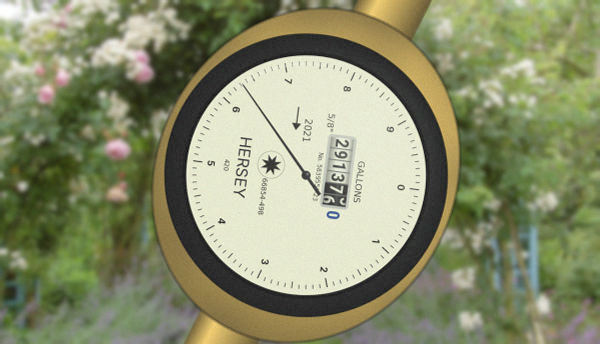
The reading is 2913756.3 gal
